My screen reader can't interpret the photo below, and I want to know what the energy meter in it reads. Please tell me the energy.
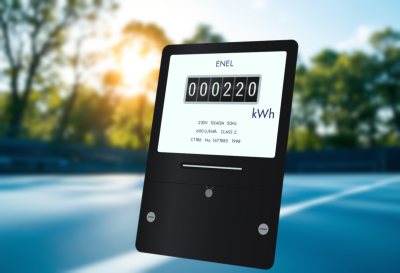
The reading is 220 kWh
